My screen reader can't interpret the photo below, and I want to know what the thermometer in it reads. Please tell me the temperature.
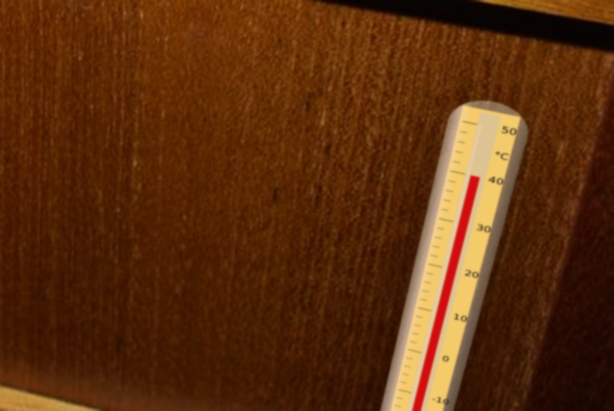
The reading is 40 °C
